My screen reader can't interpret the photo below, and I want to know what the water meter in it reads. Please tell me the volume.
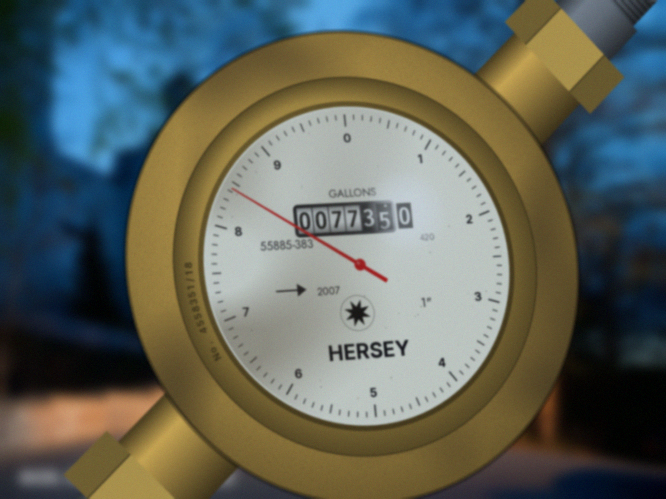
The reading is 77348.4 gal
